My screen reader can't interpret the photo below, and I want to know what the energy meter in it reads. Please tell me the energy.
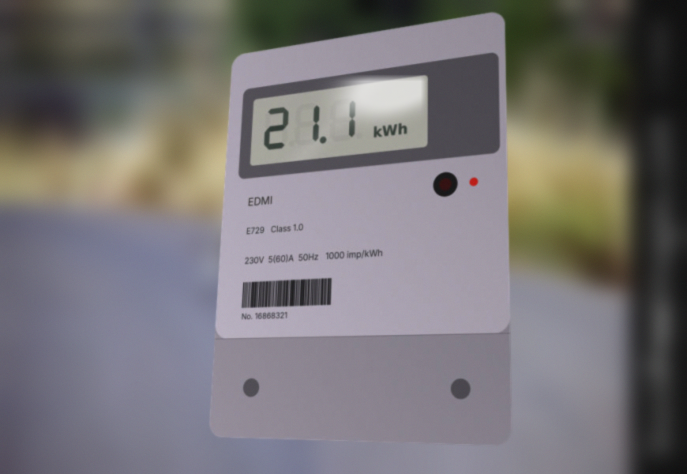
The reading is 21.1 kWh
